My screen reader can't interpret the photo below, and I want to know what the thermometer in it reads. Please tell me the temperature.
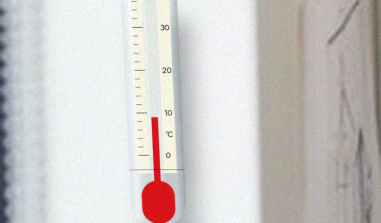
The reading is 9 °C
